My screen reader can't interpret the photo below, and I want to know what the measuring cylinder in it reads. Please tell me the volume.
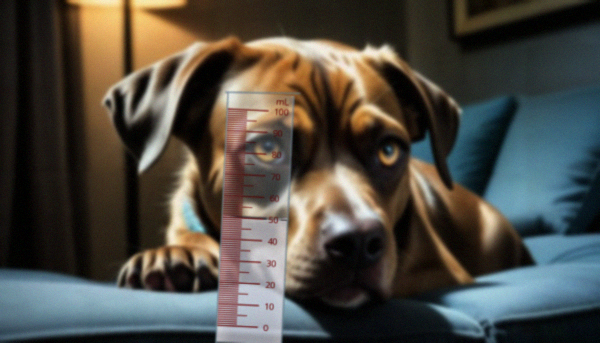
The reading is 50 mL
